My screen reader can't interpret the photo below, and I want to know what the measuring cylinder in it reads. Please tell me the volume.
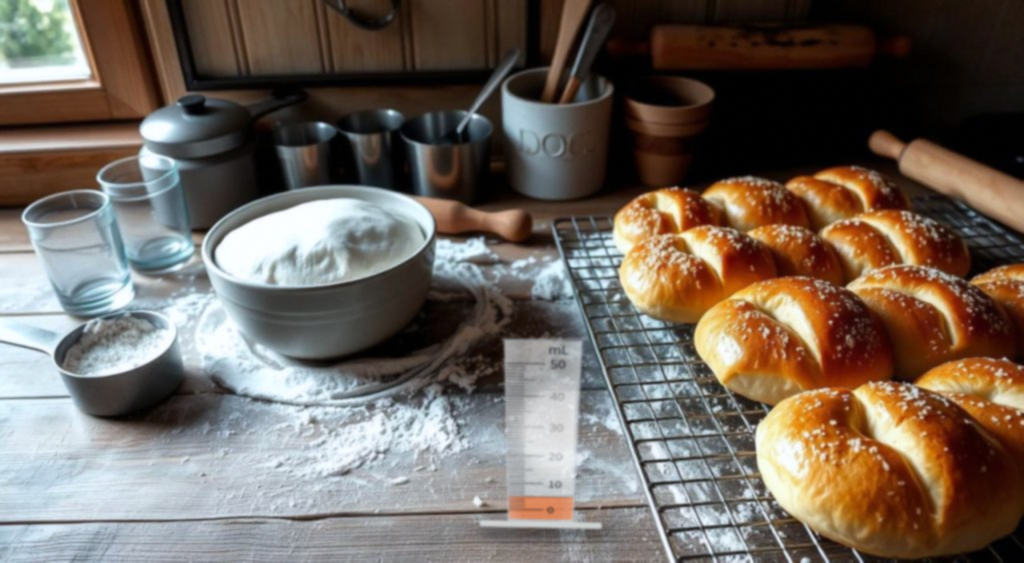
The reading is 5 mL
